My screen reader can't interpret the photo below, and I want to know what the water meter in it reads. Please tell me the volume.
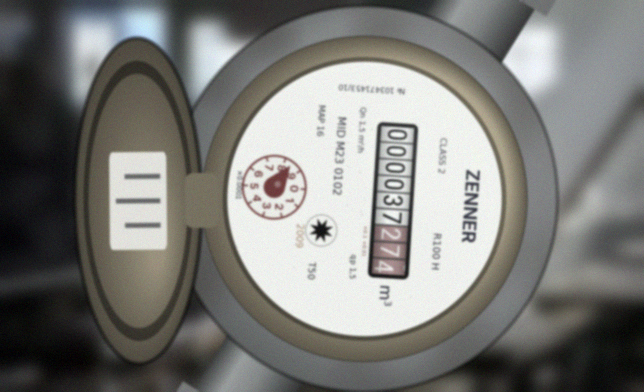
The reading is 37.2738 m³
